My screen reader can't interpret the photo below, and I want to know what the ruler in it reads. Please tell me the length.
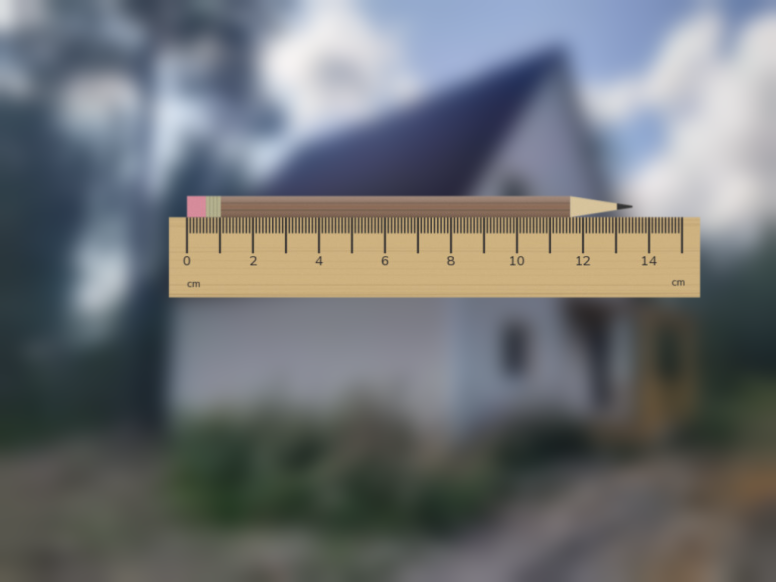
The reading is 13.5 cm
